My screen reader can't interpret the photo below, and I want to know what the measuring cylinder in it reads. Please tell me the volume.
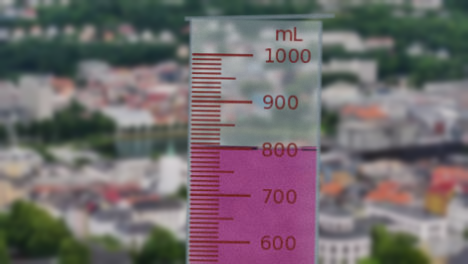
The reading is 800 mL
